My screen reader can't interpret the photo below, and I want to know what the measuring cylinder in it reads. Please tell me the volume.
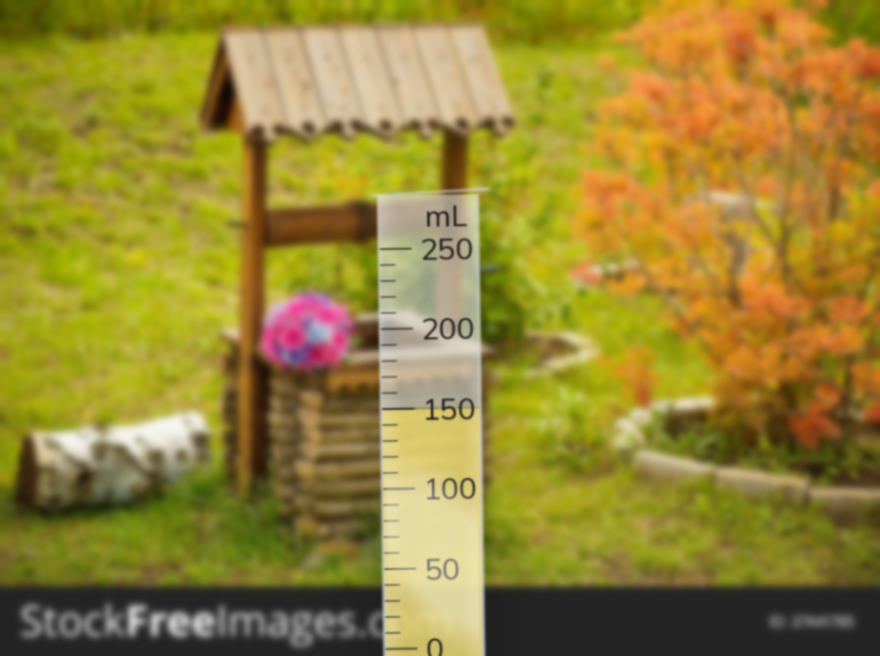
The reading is 150 mL
